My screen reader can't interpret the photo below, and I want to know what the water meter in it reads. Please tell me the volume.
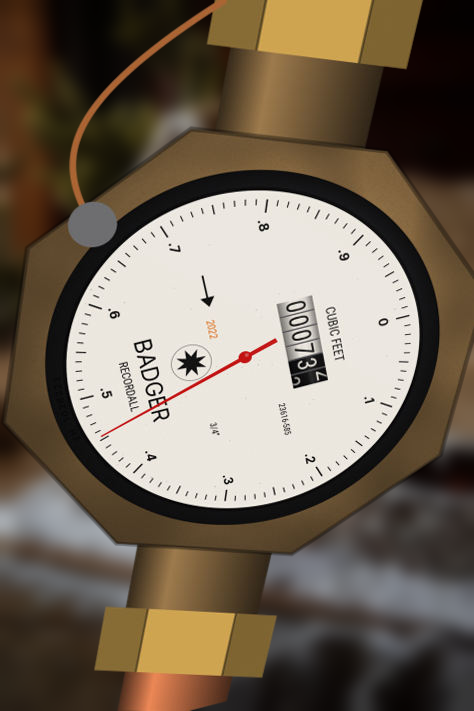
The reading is 732.45 ft³
